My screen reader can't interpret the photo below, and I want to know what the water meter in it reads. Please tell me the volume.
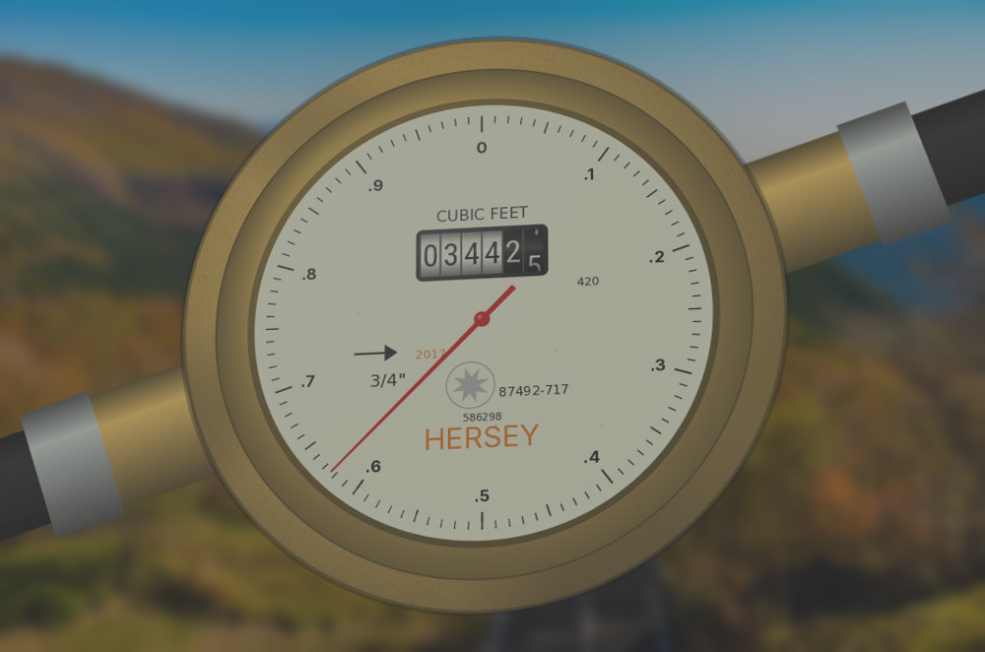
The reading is 34424.62 ft³
